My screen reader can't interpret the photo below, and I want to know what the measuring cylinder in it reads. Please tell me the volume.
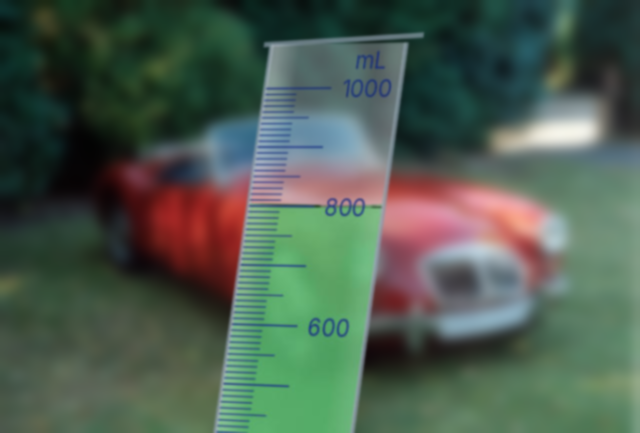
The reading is 800 mL
